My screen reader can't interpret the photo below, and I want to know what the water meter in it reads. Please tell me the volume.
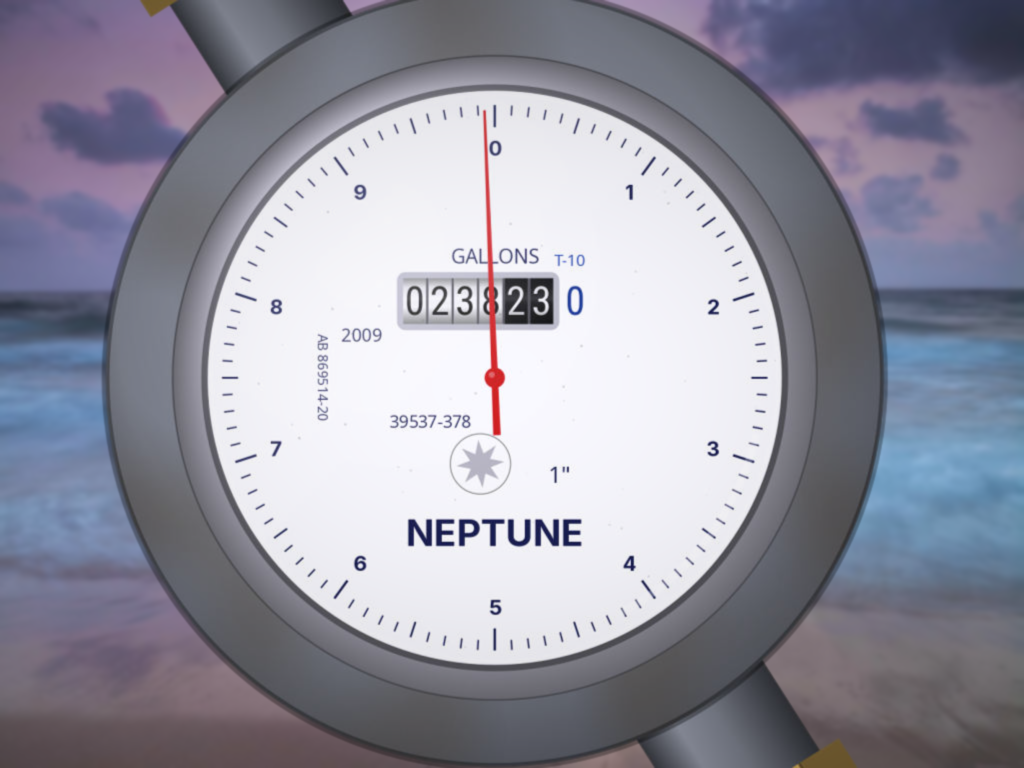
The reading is 238229.9 gal
